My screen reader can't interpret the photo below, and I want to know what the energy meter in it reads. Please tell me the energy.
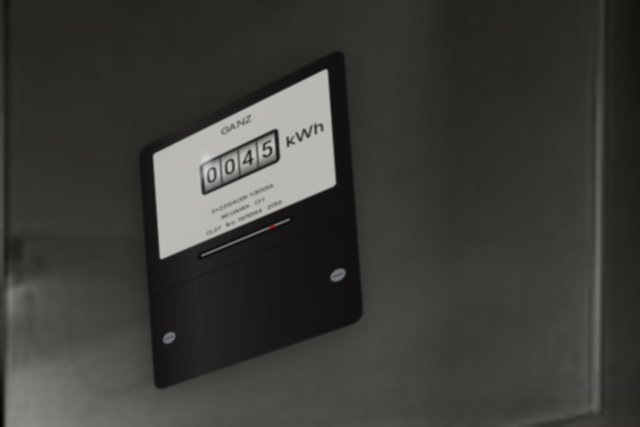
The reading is 45 kWh
